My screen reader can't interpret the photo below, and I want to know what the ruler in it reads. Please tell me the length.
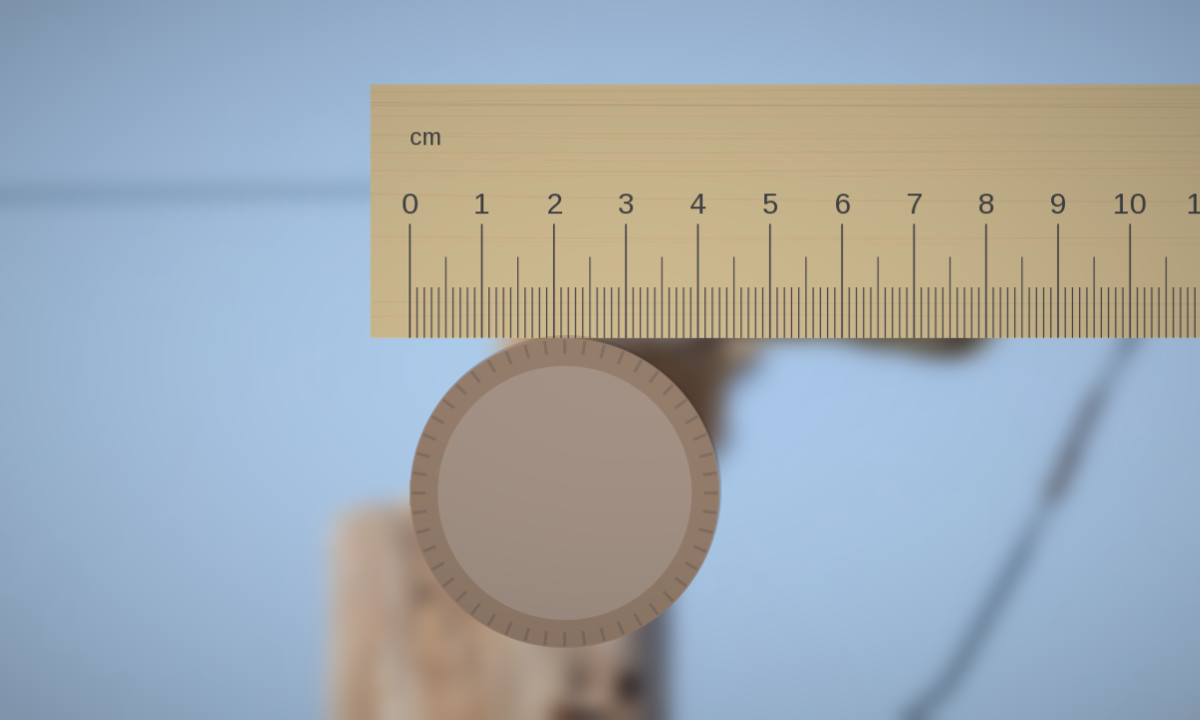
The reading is 4.3 cm
